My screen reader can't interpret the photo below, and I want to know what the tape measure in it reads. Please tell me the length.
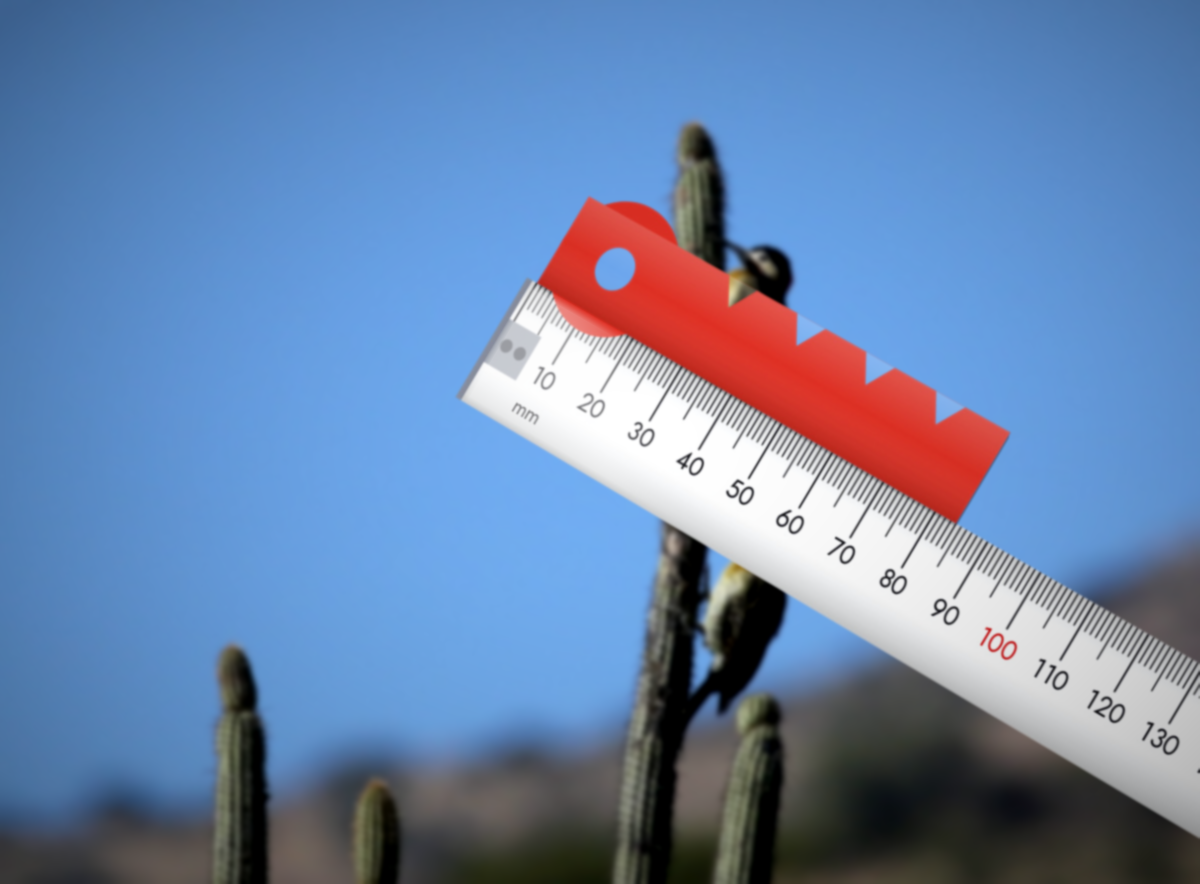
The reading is 84 mm
